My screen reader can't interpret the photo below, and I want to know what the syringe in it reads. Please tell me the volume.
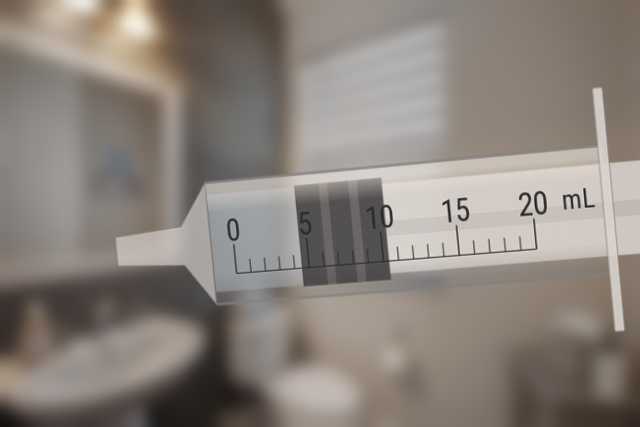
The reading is 4.5 mL
